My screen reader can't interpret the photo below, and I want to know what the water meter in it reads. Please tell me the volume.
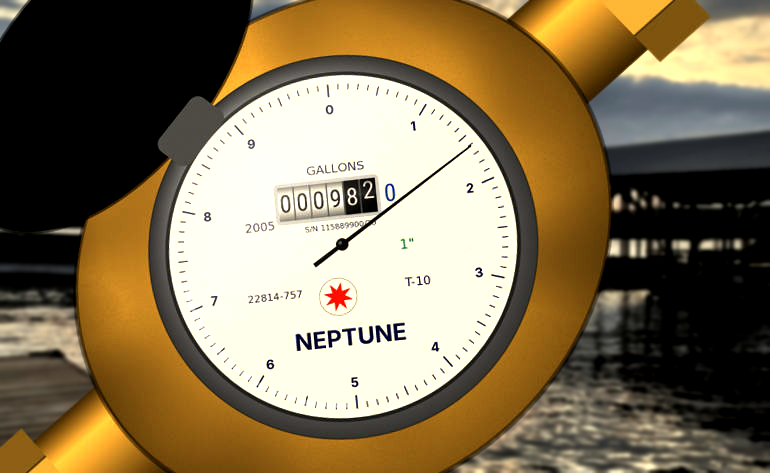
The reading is 9821.6 gal
